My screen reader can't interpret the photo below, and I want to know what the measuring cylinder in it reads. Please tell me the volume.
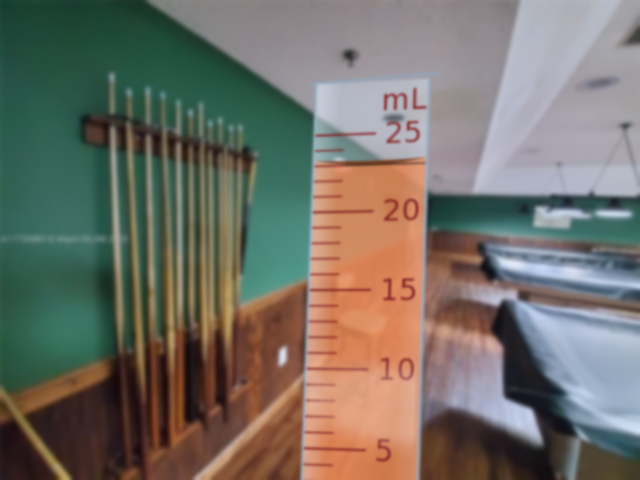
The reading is 23 mL
